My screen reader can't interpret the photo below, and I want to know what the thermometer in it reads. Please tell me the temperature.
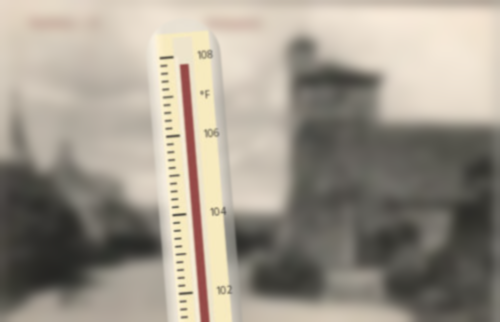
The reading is 107.8 °F
